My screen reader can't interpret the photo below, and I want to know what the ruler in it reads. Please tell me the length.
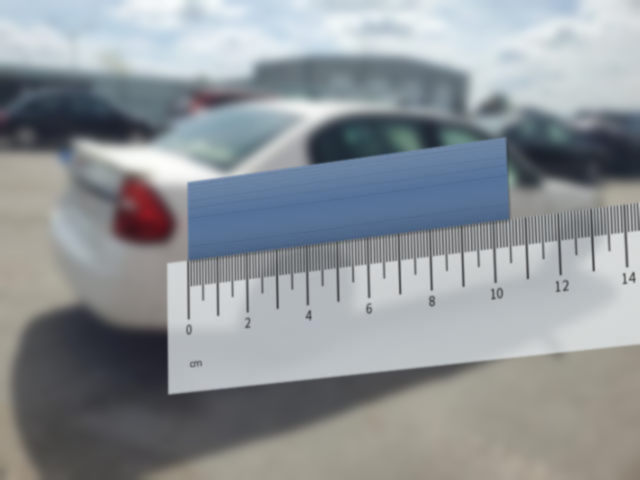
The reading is 10.5 cm
